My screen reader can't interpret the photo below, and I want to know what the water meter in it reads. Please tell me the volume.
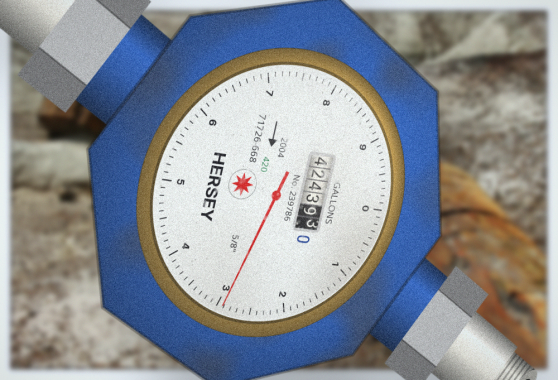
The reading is 4243932.9 gal
